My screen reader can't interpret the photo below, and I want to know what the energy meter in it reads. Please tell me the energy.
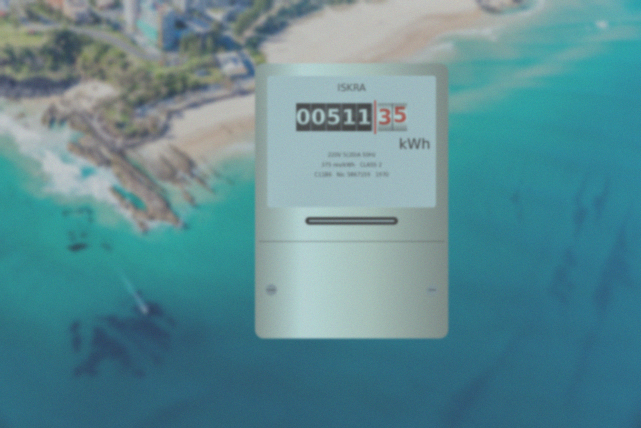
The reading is 511.35 kWh
